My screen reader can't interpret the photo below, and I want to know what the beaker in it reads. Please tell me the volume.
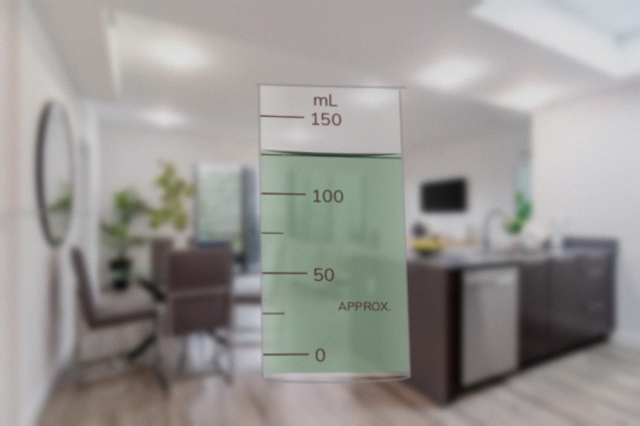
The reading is 125 mL
